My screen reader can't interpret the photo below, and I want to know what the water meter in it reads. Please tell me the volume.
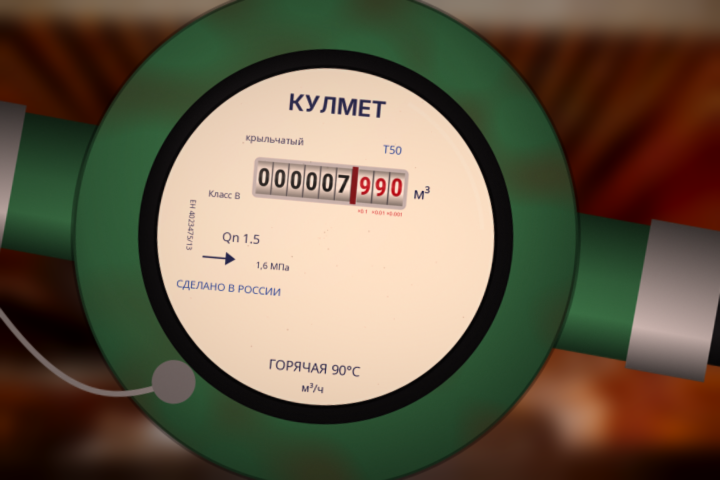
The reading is 7.990 m³
